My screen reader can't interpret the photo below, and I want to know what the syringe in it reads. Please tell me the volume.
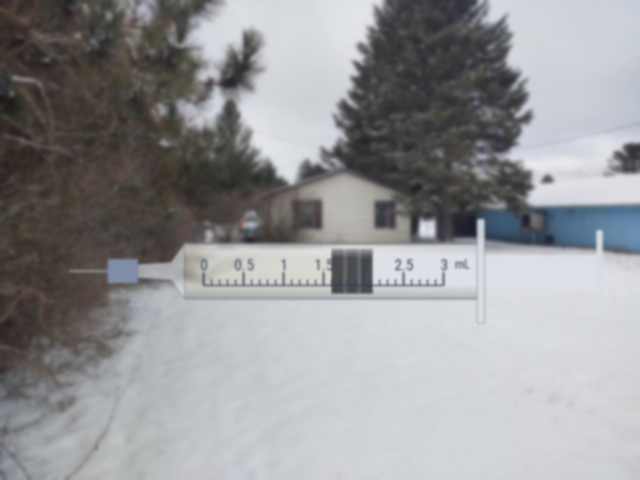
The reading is 1.6 mL
